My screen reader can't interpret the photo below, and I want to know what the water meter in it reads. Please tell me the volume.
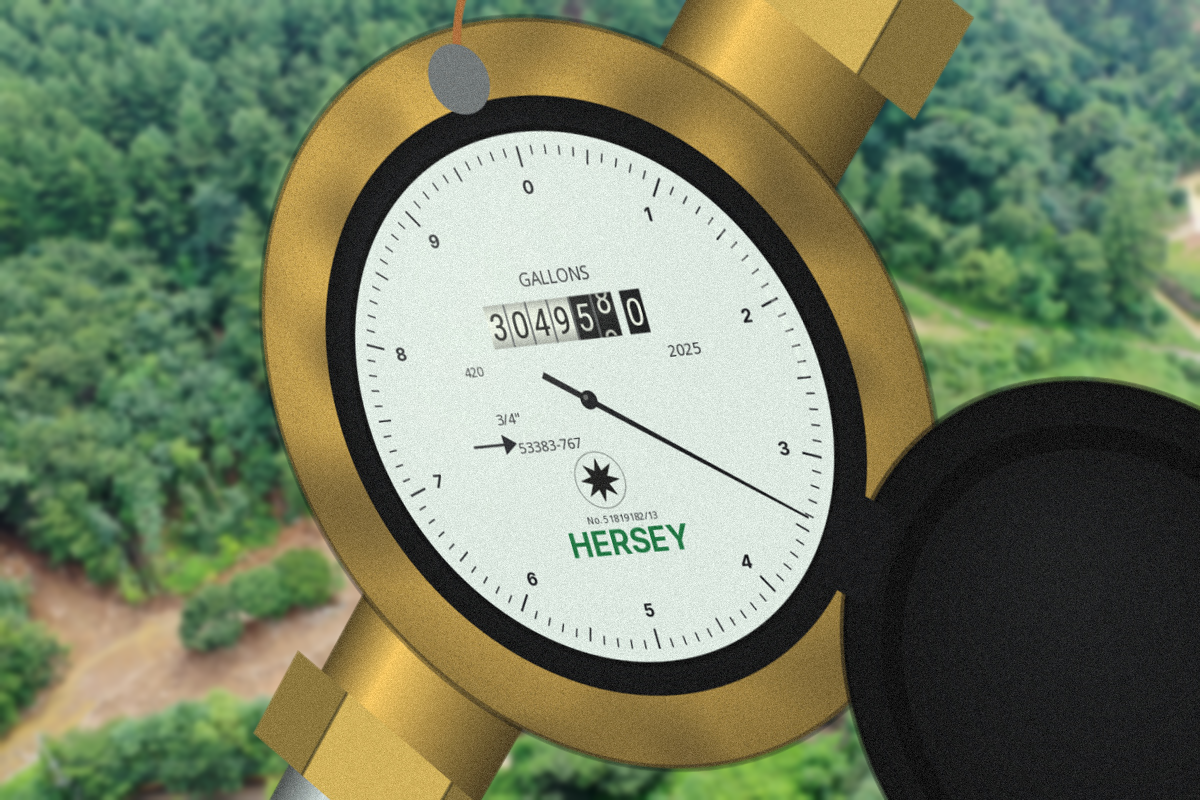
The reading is 3049583.4 gal
